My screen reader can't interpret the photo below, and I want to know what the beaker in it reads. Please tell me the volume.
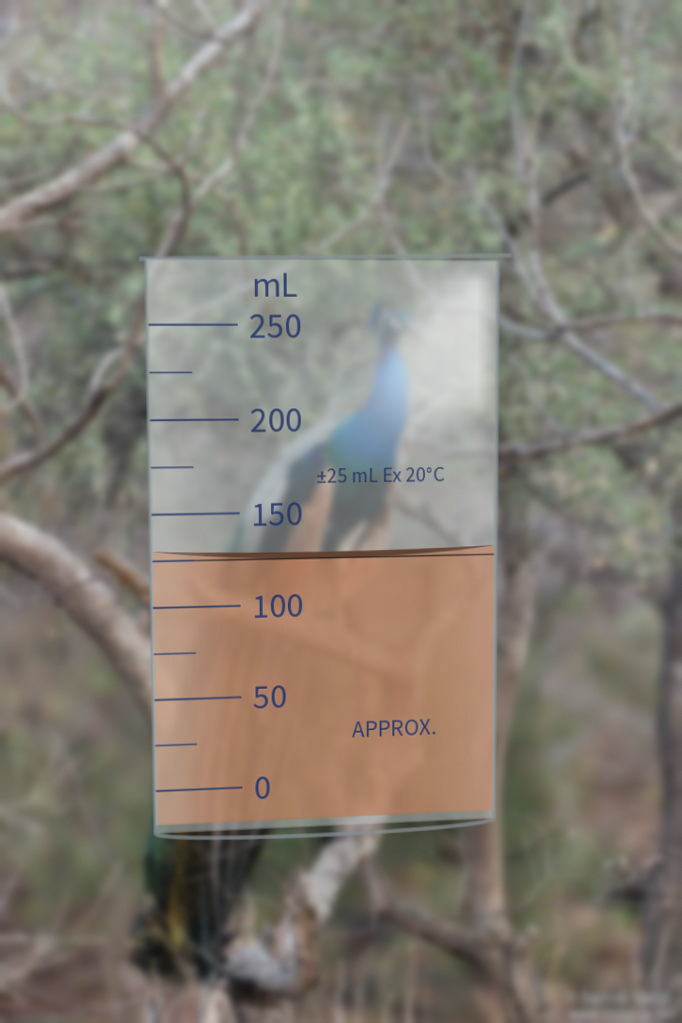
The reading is 125 mL
